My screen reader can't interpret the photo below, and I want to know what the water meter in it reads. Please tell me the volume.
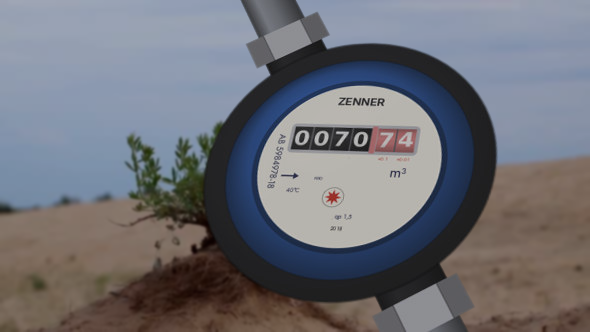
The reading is 70.74 m³
